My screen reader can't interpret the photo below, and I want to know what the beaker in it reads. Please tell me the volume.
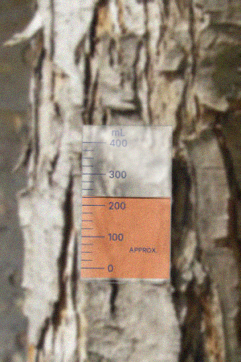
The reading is 225 mL
